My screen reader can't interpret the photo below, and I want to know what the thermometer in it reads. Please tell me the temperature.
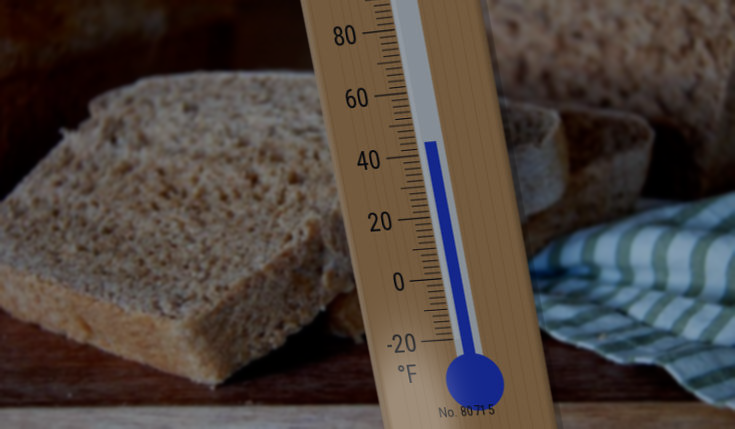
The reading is 44 °F
